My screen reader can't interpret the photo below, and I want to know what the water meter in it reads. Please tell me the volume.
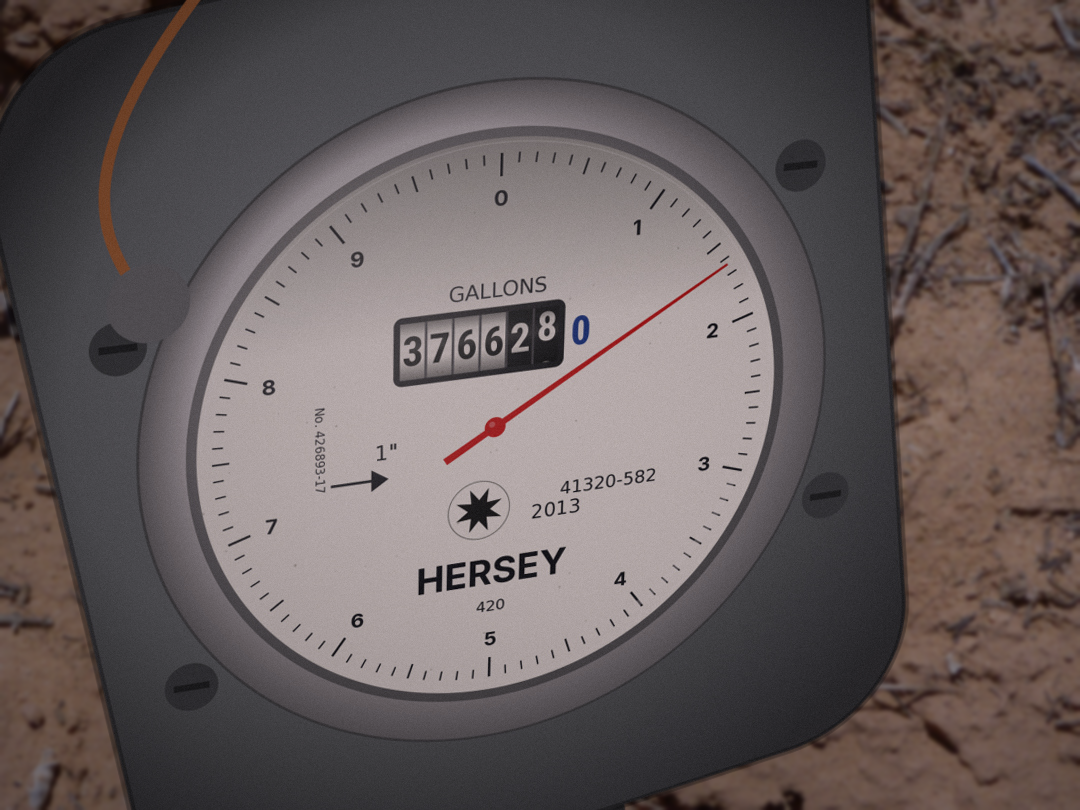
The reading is 3766281.6 gal
